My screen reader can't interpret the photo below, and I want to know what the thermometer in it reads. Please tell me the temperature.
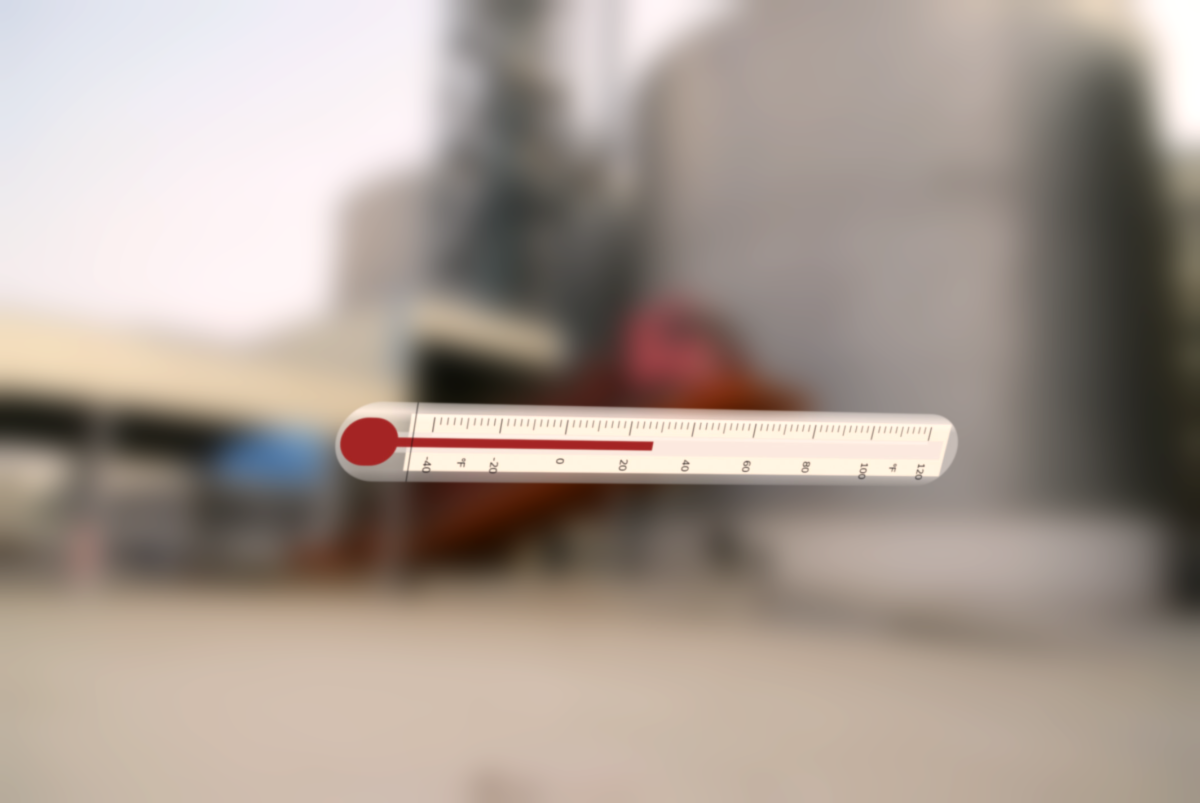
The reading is 28 °F
